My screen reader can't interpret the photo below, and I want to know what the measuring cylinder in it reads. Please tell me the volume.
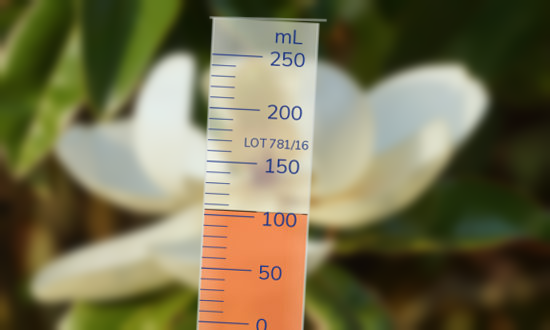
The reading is 105 mL
